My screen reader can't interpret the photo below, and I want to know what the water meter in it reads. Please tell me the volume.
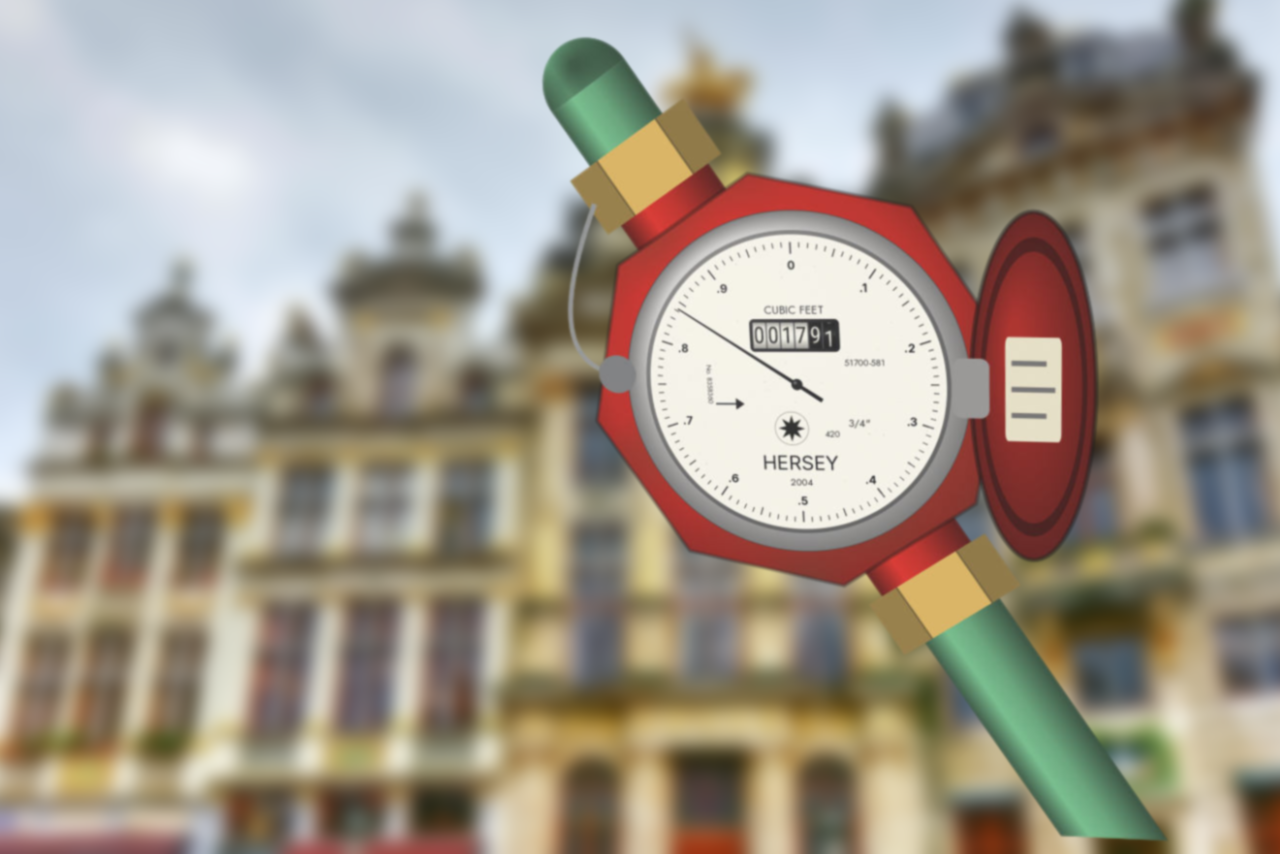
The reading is 1790.84 ft³
